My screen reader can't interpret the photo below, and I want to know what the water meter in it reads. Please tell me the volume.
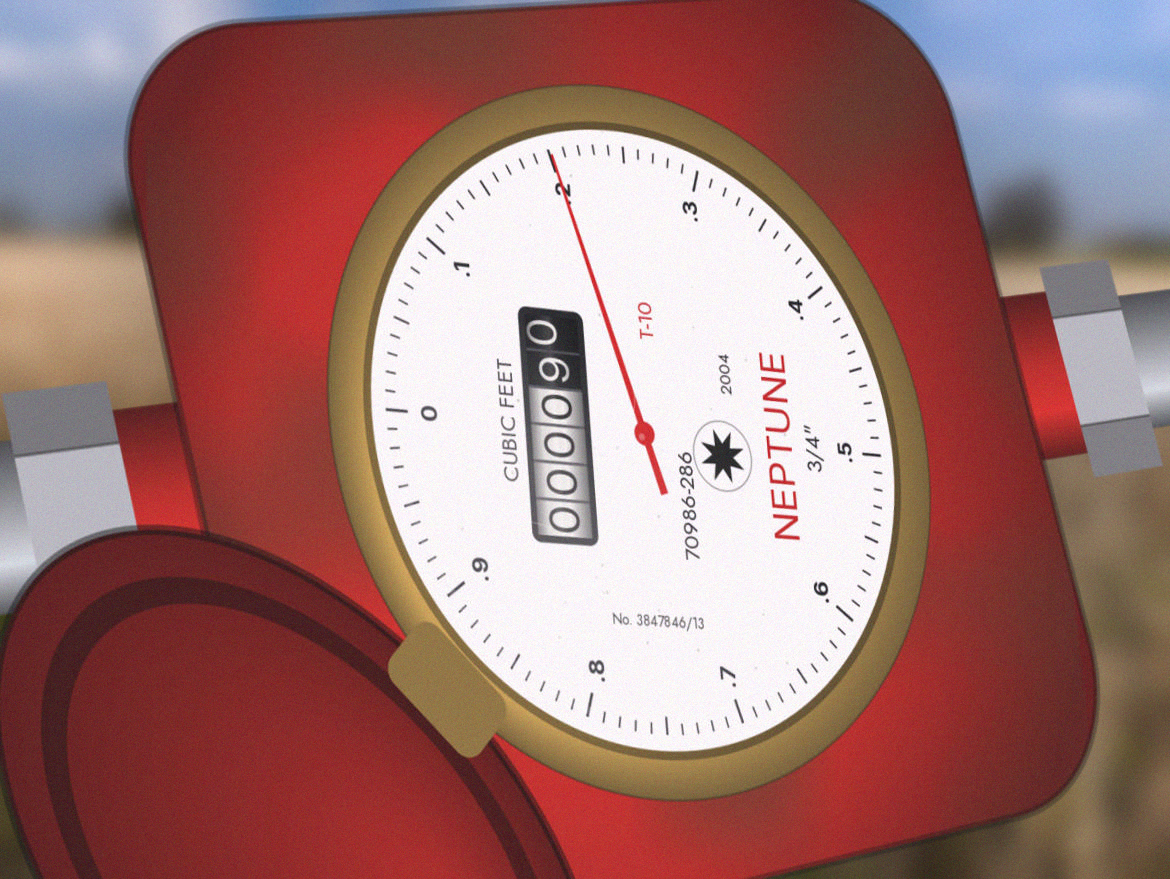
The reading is 90.20 ft³
